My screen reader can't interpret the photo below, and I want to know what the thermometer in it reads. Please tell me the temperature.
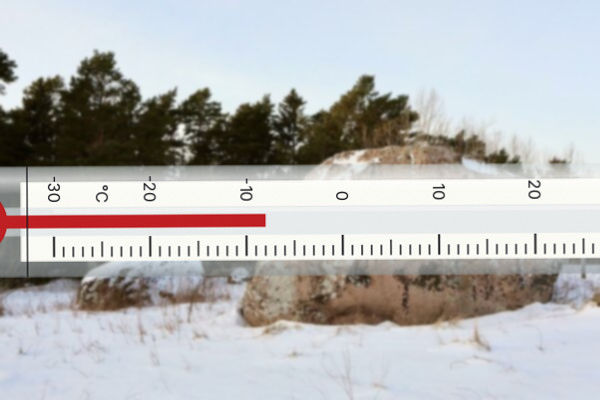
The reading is -8 °C
